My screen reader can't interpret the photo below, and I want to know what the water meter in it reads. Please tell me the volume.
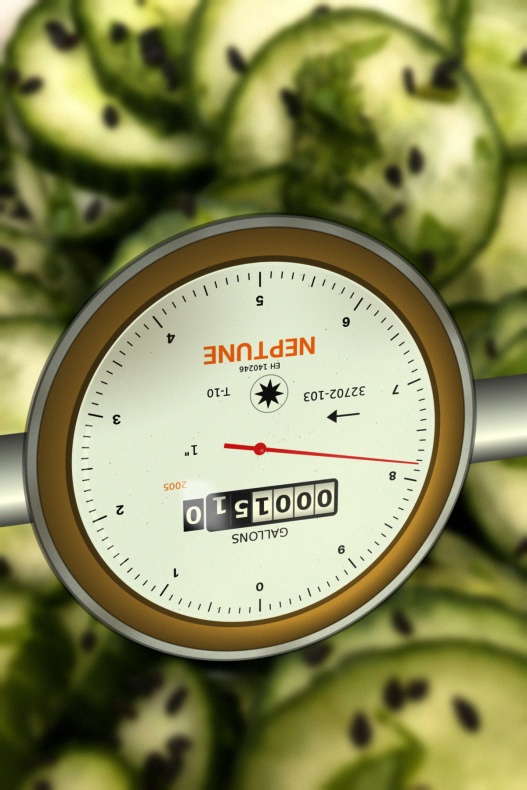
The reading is 1507.8 gal
